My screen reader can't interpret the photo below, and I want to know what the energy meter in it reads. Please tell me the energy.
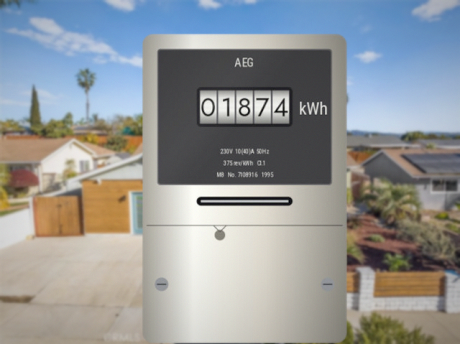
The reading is 1874 kWh
